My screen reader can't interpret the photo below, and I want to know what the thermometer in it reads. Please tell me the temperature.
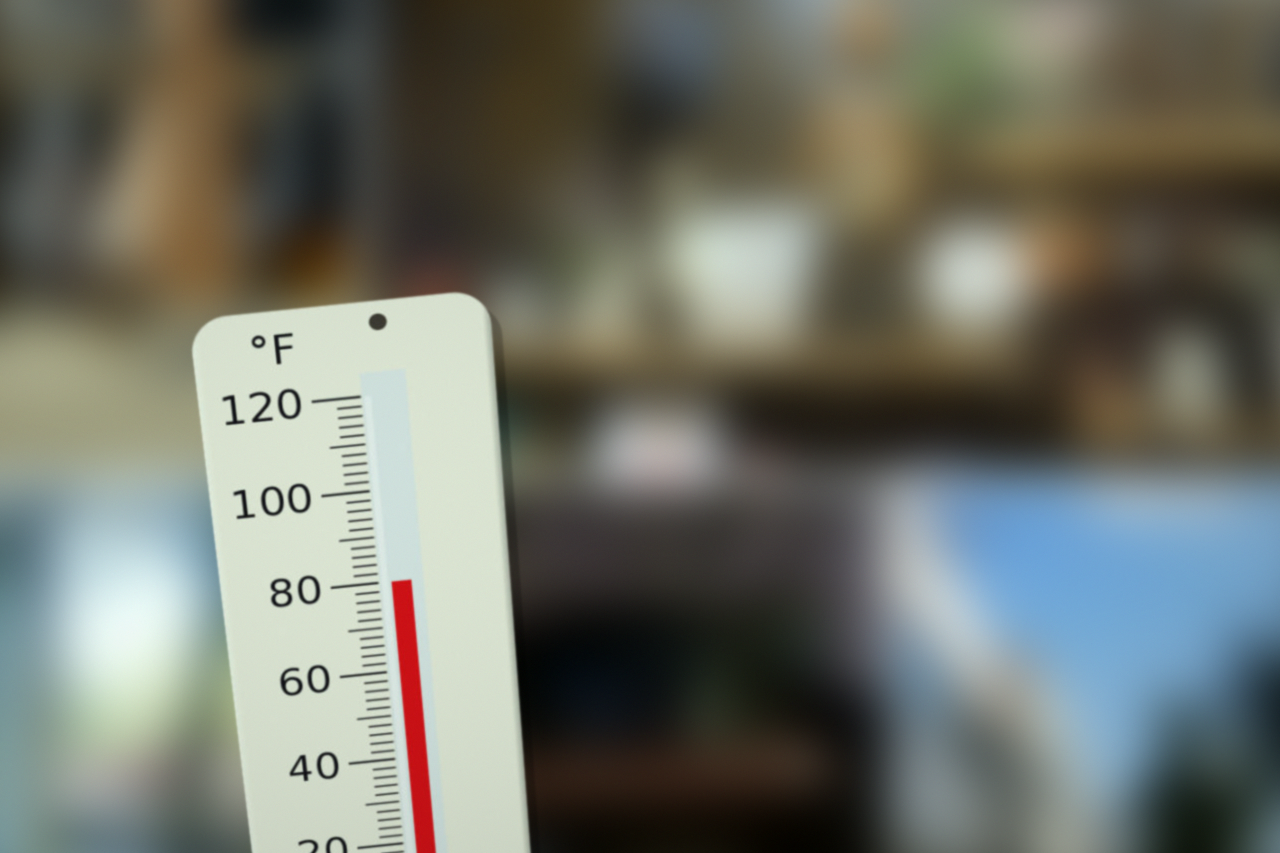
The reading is 80 °F
